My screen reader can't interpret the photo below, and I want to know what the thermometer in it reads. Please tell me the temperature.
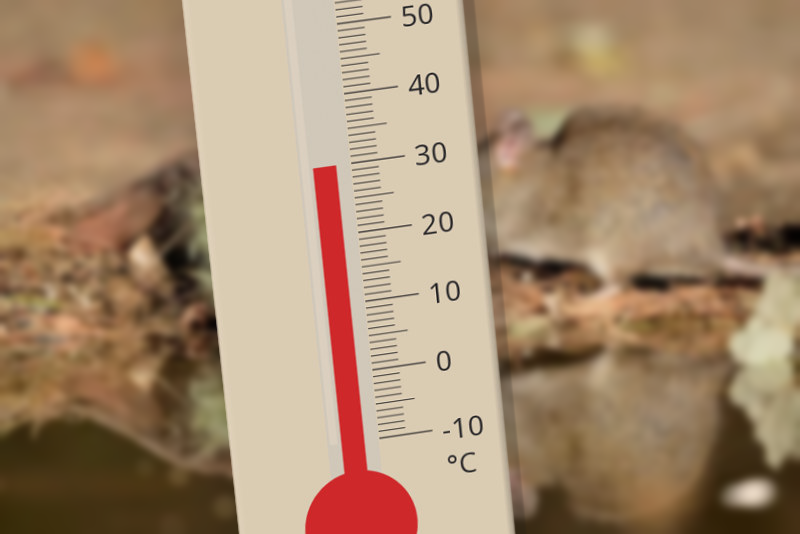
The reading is 30 °C
